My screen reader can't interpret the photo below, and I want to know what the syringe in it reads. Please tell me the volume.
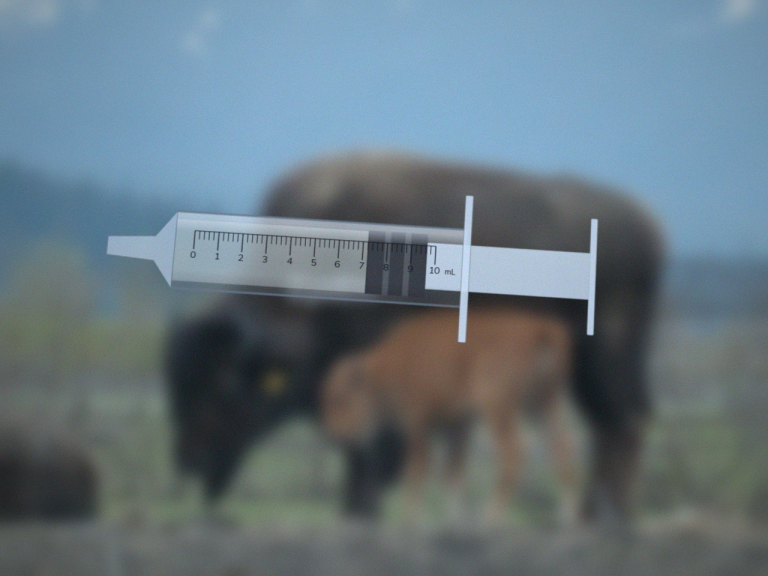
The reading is 7.2 mL
